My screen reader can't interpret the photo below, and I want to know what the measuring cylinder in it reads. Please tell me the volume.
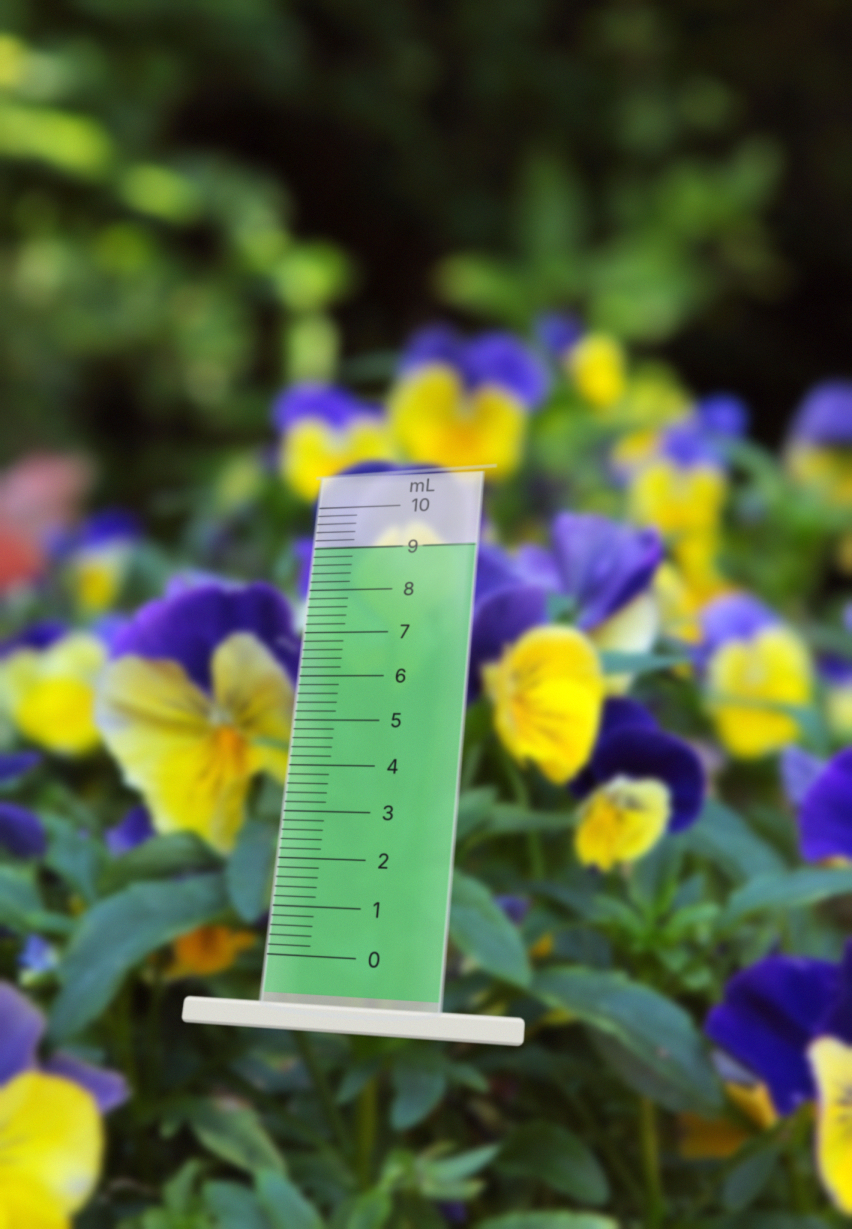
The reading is 9 mL
